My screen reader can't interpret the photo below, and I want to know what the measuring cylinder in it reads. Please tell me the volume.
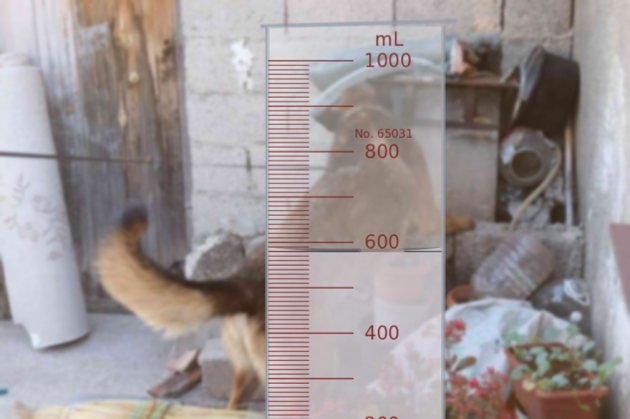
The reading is 580 mL
